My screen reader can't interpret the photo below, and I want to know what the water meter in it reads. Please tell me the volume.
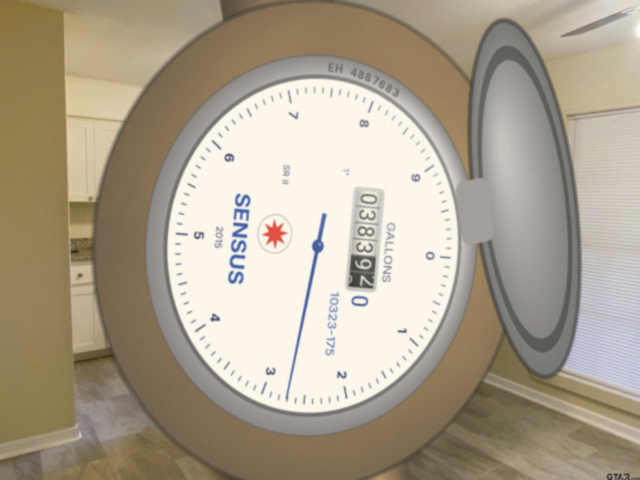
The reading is 383922.7 gal
